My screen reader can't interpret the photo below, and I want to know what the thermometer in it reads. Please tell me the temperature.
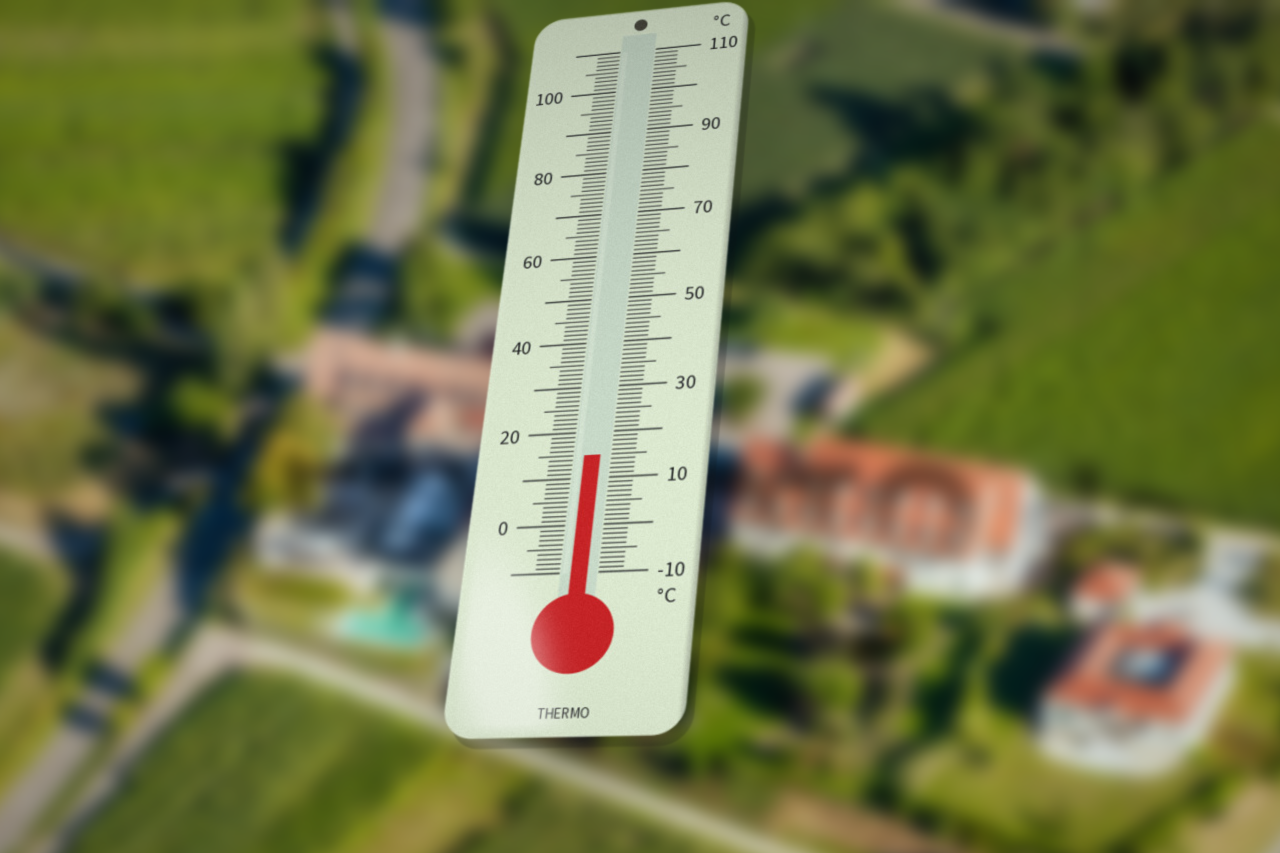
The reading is 15 °C
